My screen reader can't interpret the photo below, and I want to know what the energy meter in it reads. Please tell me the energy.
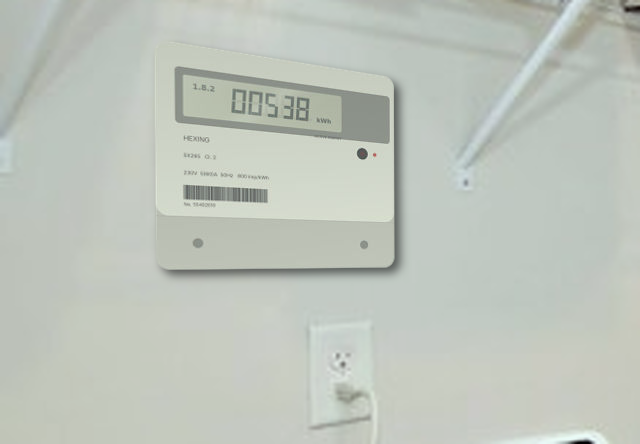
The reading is 538 kWh
